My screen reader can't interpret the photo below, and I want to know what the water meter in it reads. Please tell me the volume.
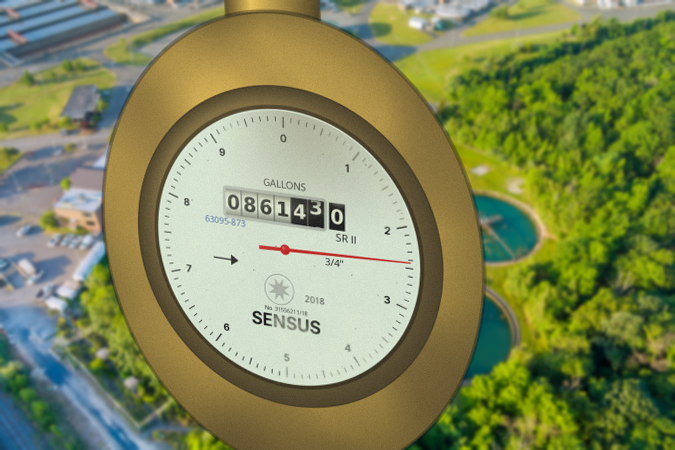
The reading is 861432.4 gal
